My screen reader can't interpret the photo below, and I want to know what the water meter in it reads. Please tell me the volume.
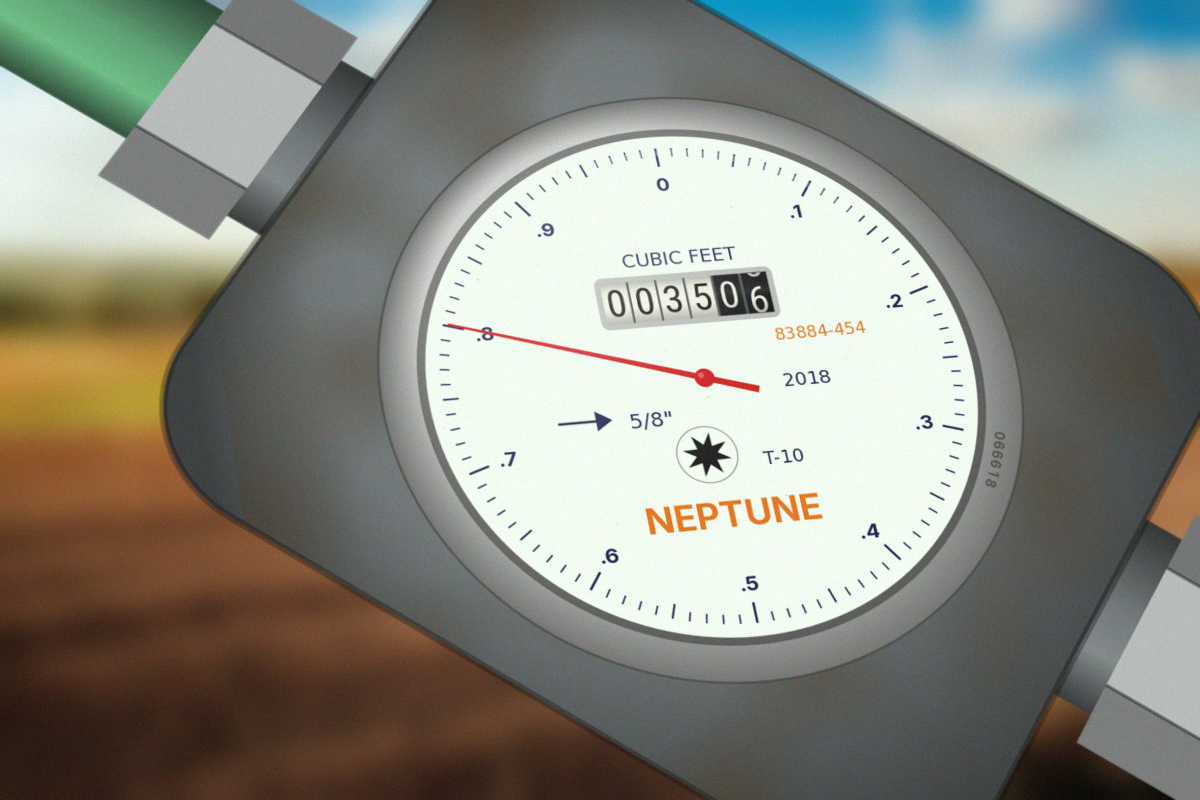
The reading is 3505.80 ft³
